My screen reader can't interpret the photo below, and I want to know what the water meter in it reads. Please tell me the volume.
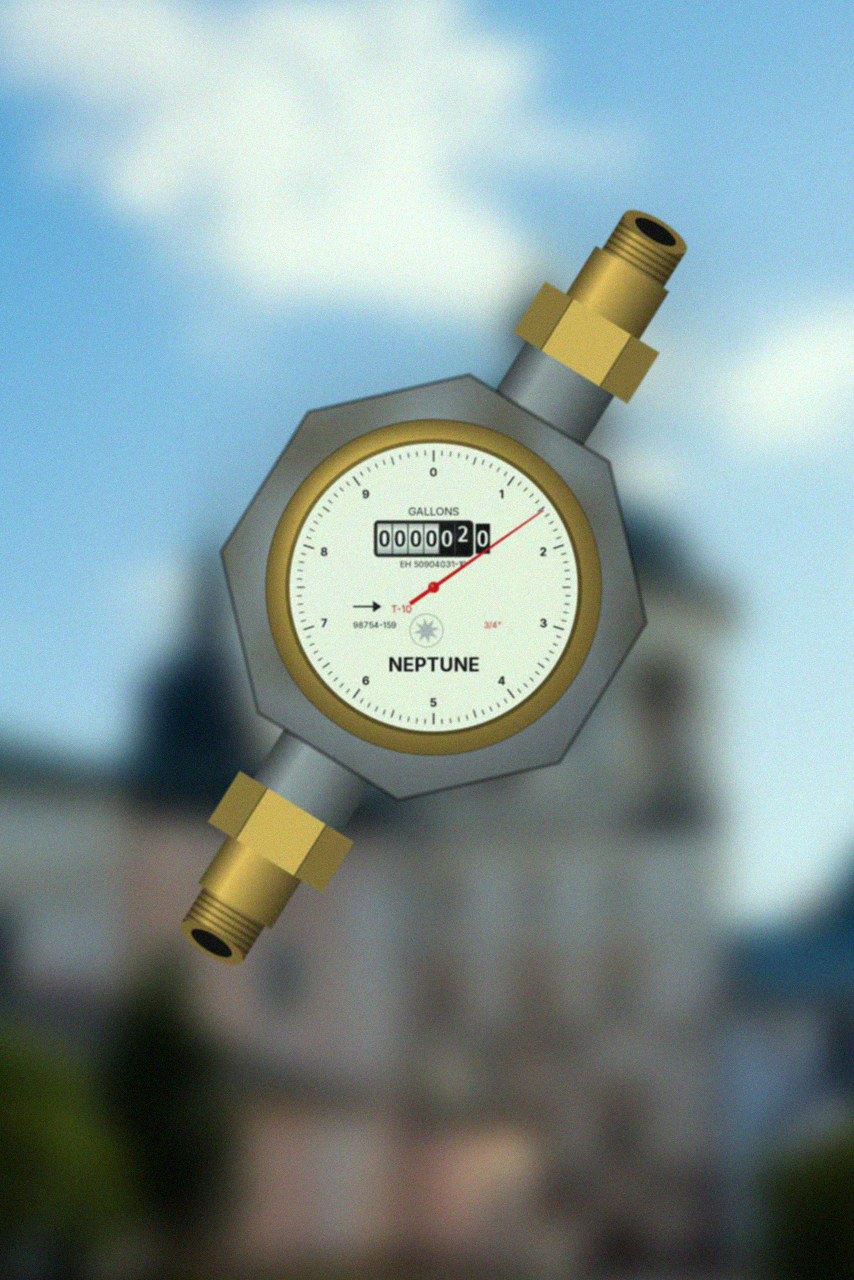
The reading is 21.5 gal
